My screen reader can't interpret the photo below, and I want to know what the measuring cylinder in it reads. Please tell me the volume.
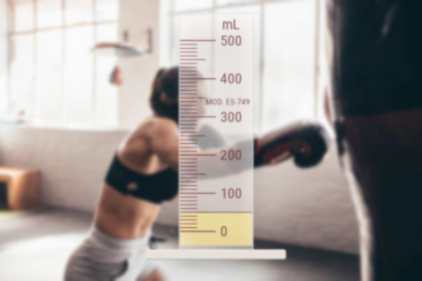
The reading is 50 mL
